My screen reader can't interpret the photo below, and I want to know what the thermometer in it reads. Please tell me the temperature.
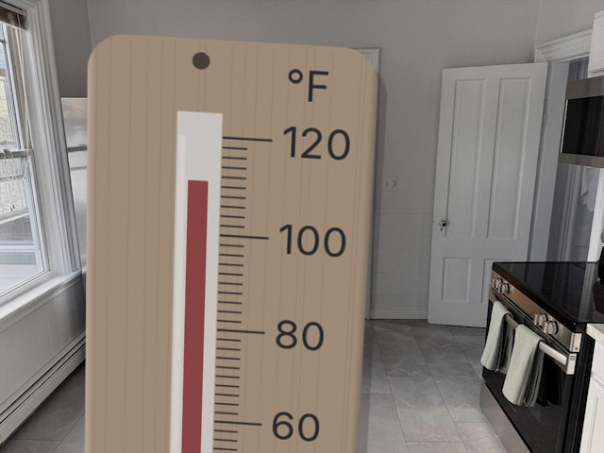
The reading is 111 °F
